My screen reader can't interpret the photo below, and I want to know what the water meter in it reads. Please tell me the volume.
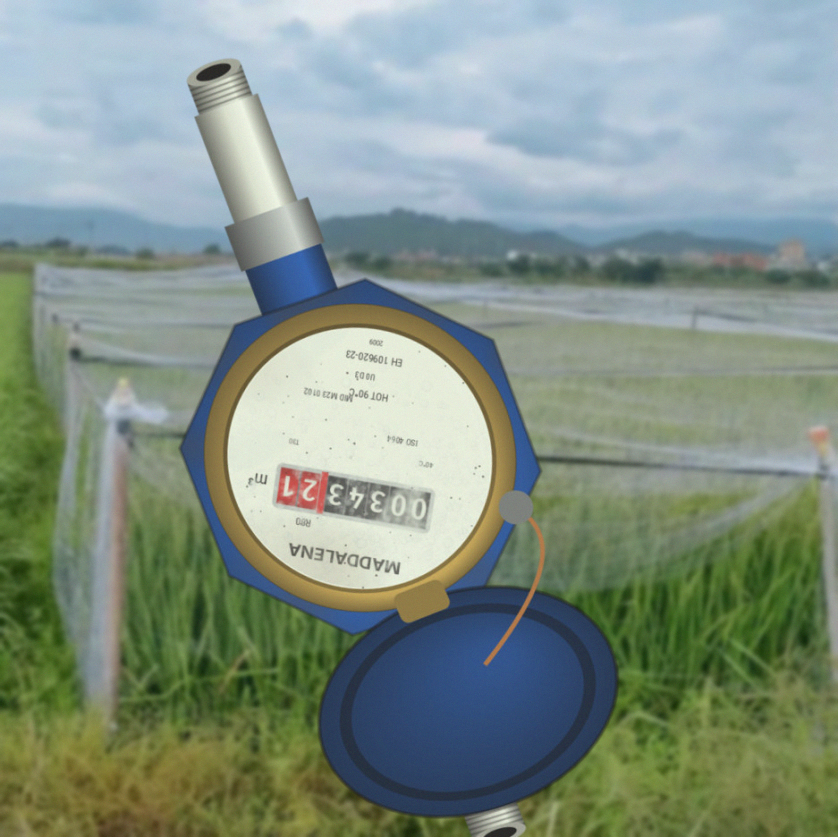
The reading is 343.21 m³
